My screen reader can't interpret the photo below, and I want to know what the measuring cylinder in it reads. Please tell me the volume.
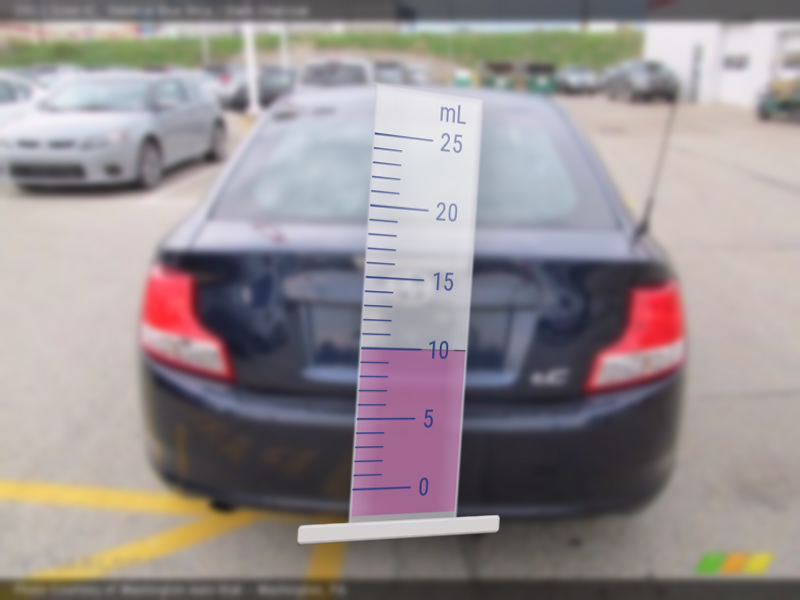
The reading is 10 mL
